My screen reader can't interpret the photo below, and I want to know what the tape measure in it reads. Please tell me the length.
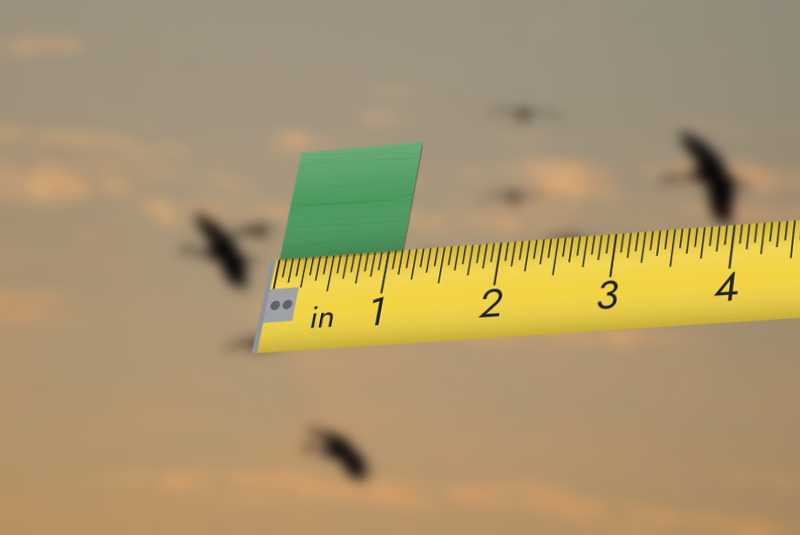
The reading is 1.125 in
